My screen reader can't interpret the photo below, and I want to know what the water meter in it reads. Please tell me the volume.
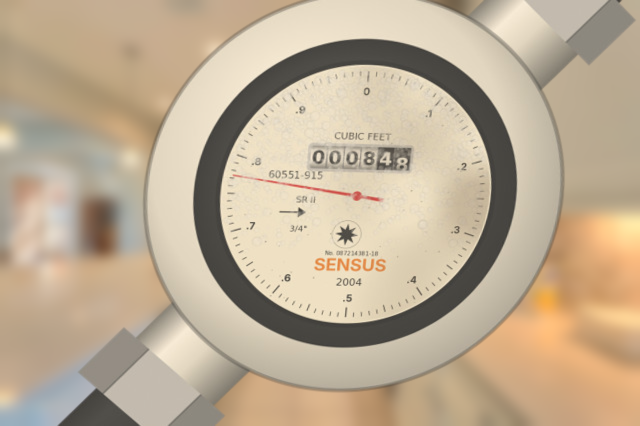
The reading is 847.77 ft³
